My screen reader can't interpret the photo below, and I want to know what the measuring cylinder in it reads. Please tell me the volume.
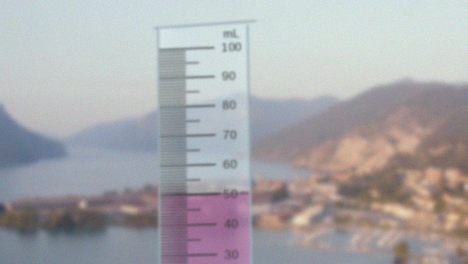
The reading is 50 mL
